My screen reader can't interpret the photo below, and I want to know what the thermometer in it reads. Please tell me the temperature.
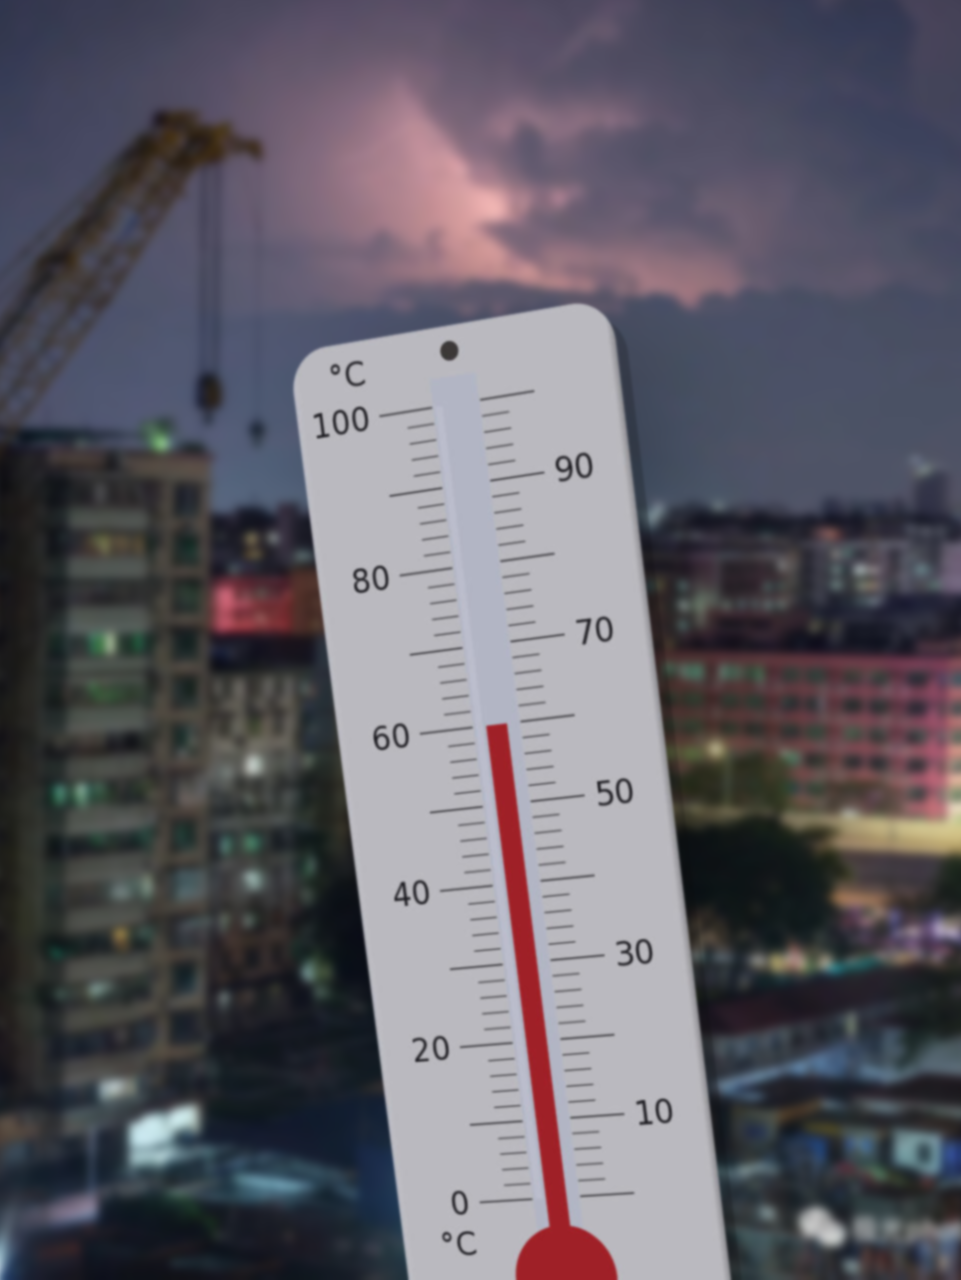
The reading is 60 °C
